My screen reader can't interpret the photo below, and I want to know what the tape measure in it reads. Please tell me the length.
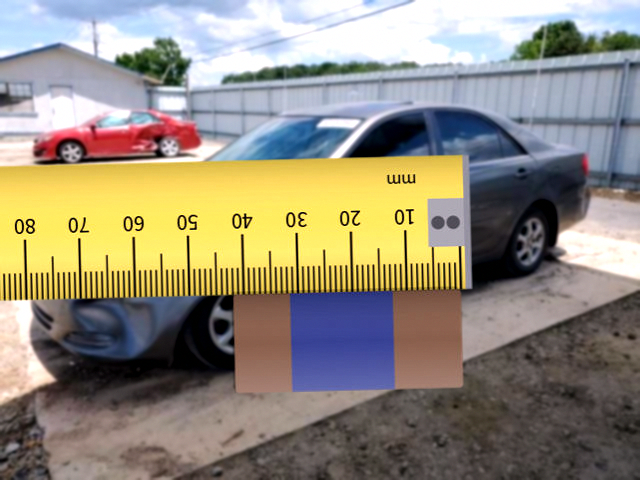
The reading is 42 mm
